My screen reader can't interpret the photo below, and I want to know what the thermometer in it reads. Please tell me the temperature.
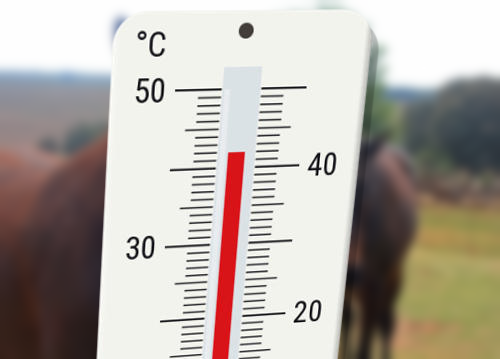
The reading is 42 °C
